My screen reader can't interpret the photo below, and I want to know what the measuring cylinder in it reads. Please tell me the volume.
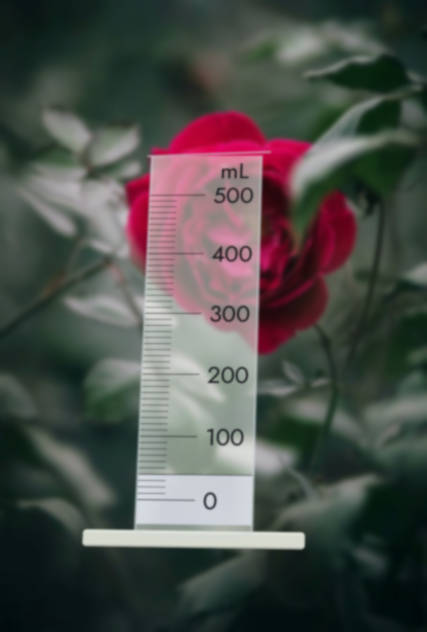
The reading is 40 mL
